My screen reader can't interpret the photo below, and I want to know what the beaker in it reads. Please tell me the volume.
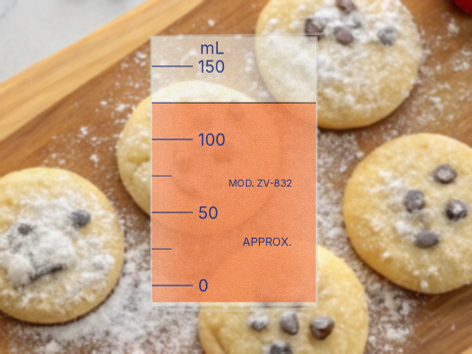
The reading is 125 mL
